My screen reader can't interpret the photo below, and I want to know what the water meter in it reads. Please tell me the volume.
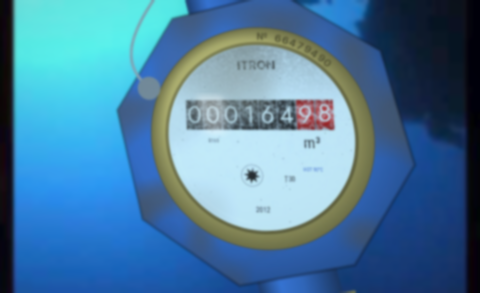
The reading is 164.98 m³
